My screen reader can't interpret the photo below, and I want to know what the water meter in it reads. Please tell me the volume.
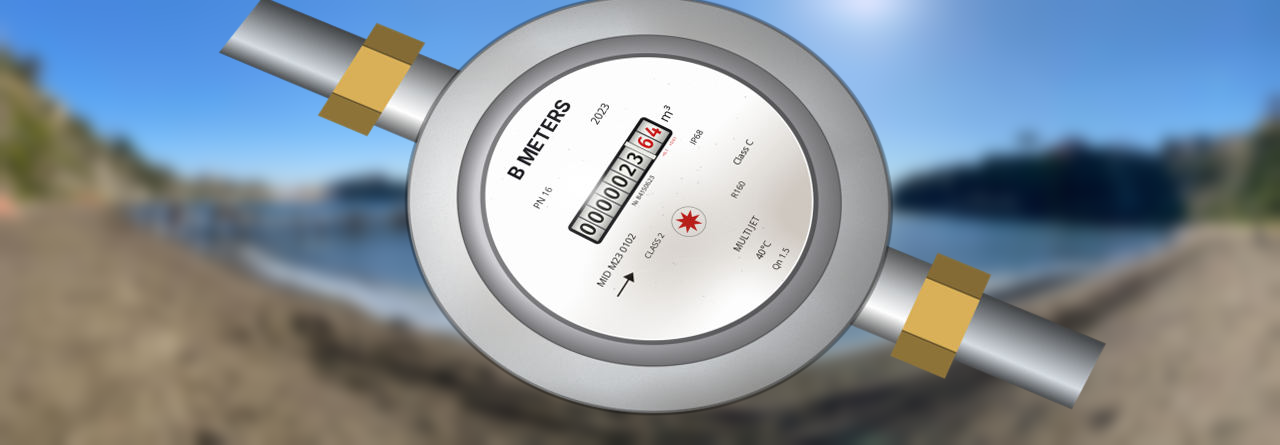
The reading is 23.64 m³
